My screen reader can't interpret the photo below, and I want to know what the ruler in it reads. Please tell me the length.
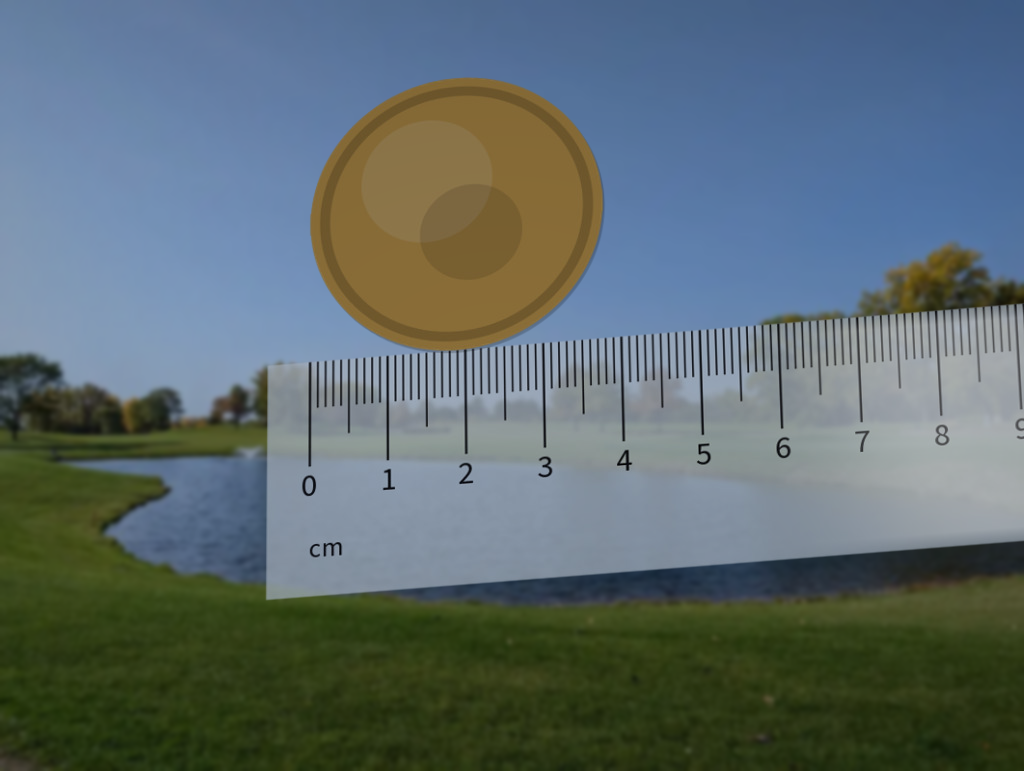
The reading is 3.8 cm
